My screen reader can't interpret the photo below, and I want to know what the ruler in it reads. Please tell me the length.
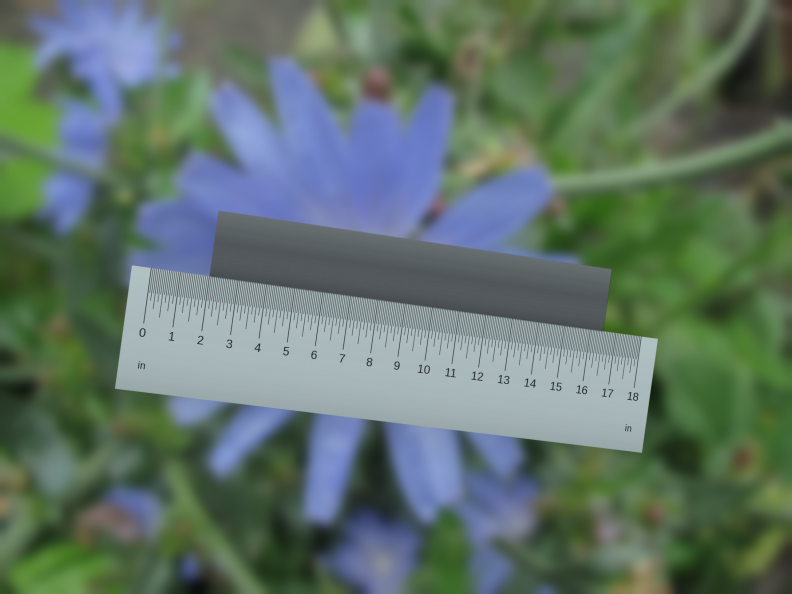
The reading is 14.5 in
